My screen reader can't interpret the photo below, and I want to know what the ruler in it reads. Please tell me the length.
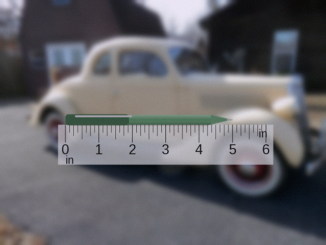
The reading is 5 in
